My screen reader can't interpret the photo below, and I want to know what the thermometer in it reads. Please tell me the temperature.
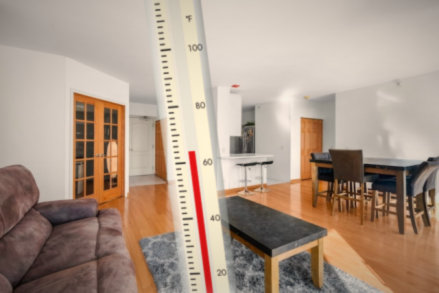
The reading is 64 °F
